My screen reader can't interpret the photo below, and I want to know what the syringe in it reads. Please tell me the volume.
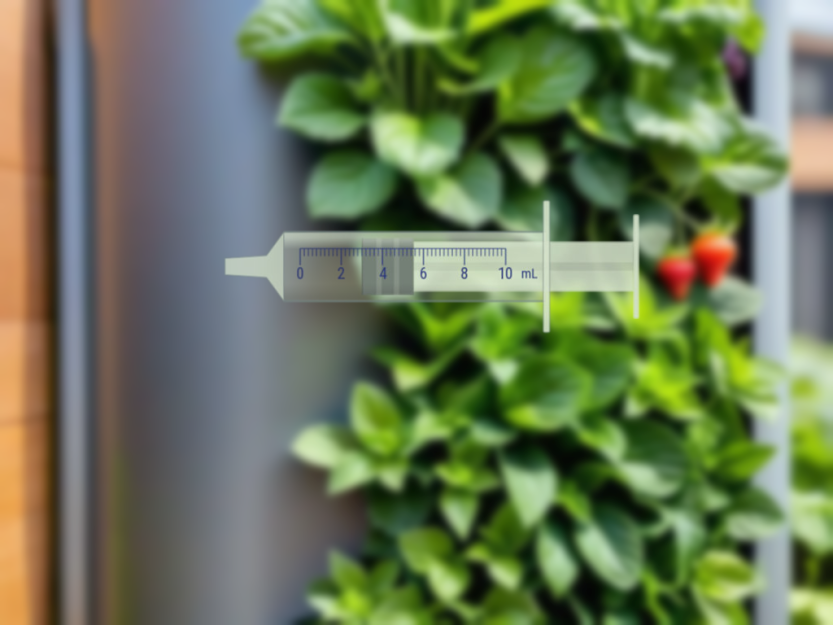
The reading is 3 mL
